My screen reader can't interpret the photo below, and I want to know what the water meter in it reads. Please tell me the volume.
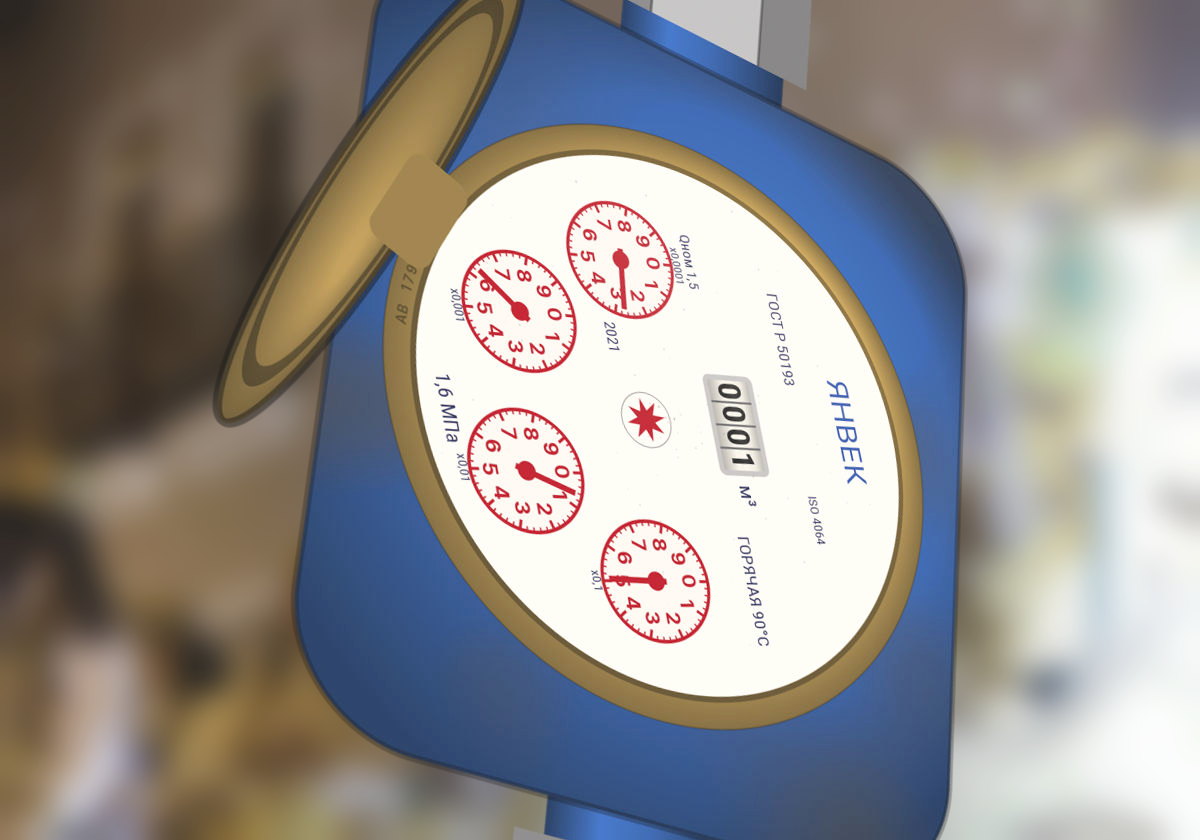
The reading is 1.5062 m³
